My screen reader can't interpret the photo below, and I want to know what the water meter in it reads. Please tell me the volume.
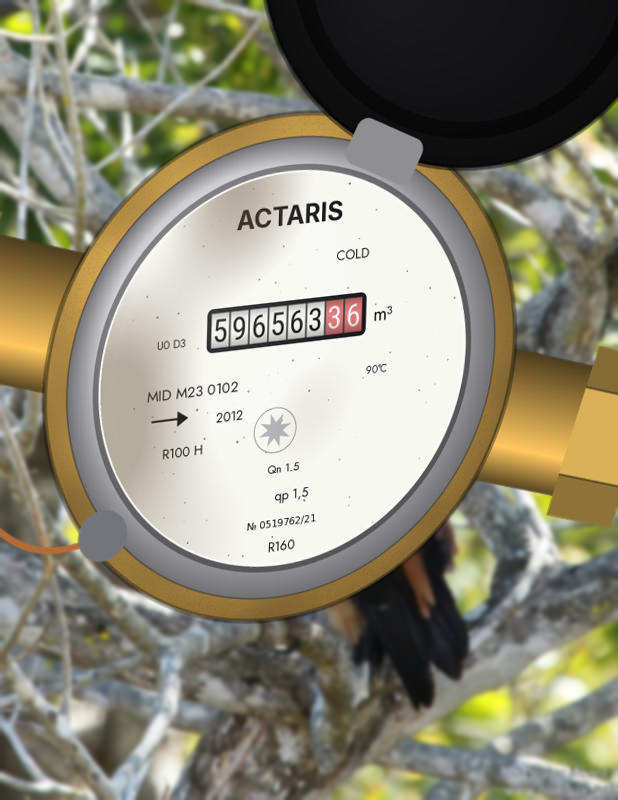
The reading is 596563.36 m³
